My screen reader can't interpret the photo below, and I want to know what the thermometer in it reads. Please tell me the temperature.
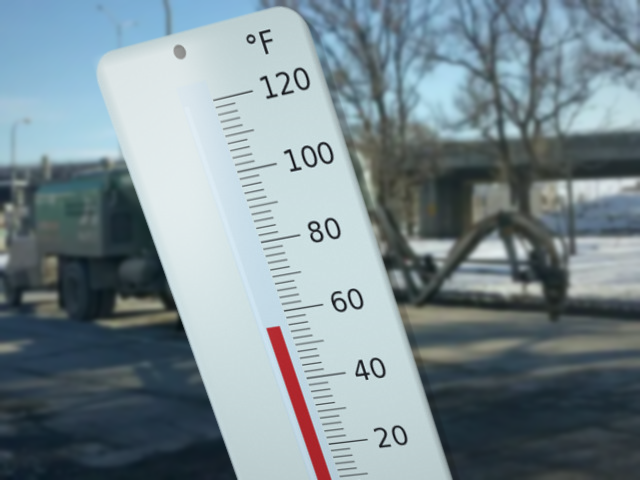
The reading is 56 °F
